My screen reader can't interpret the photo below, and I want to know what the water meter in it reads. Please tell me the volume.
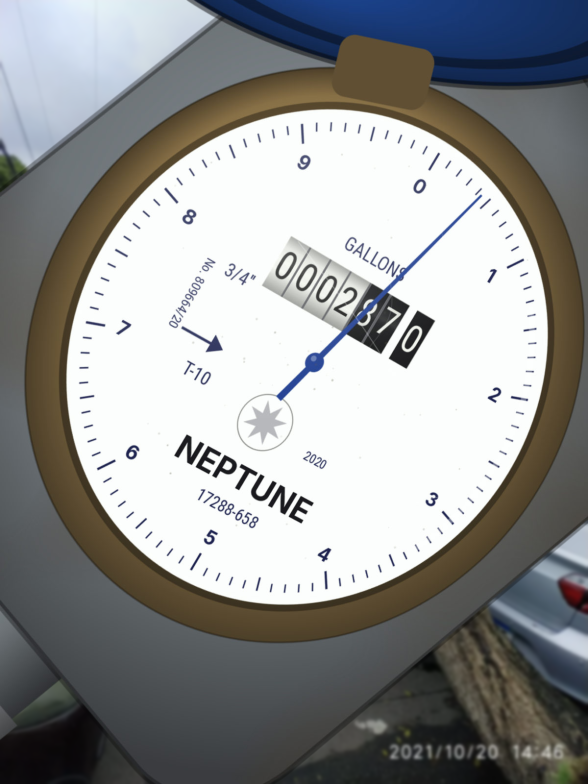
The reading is 2870.4 gal
